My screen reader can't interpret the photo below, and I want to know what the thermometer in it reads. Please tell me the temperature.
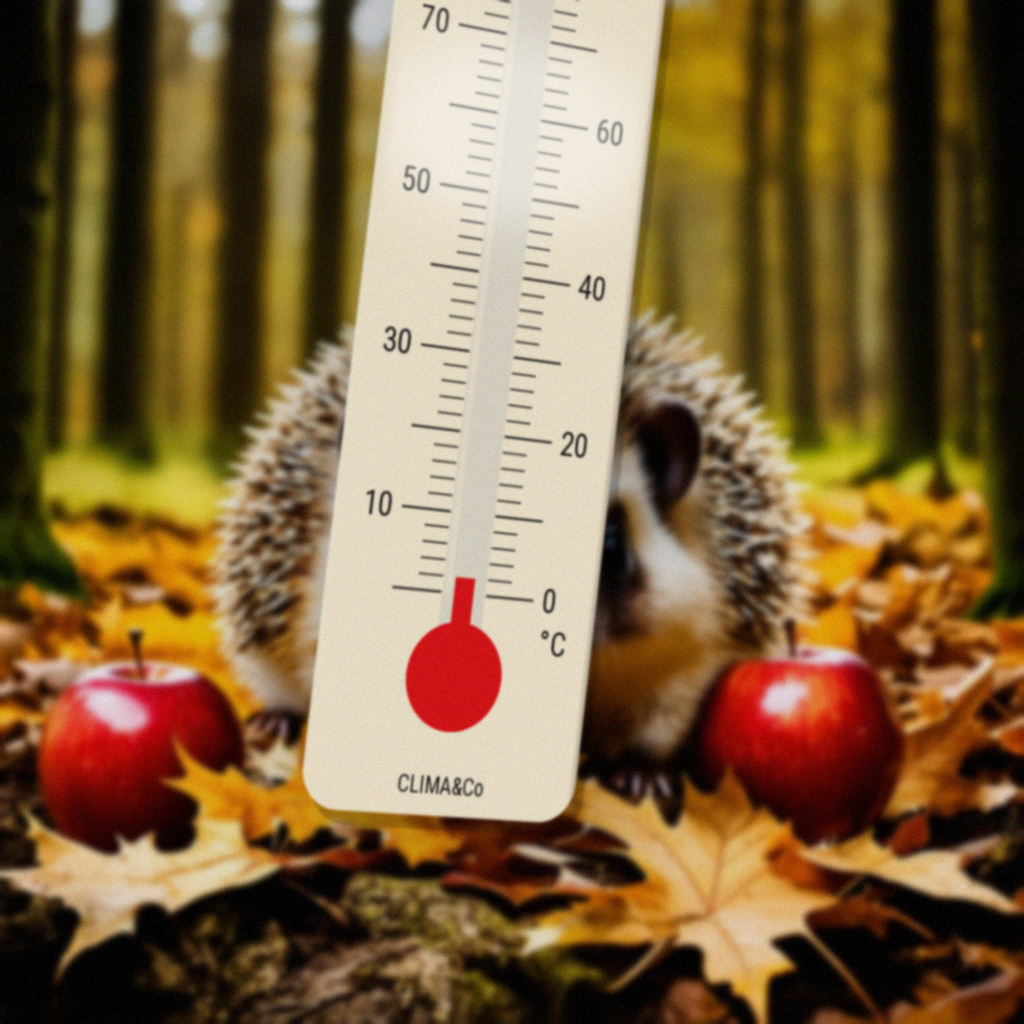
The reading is 2 °C
